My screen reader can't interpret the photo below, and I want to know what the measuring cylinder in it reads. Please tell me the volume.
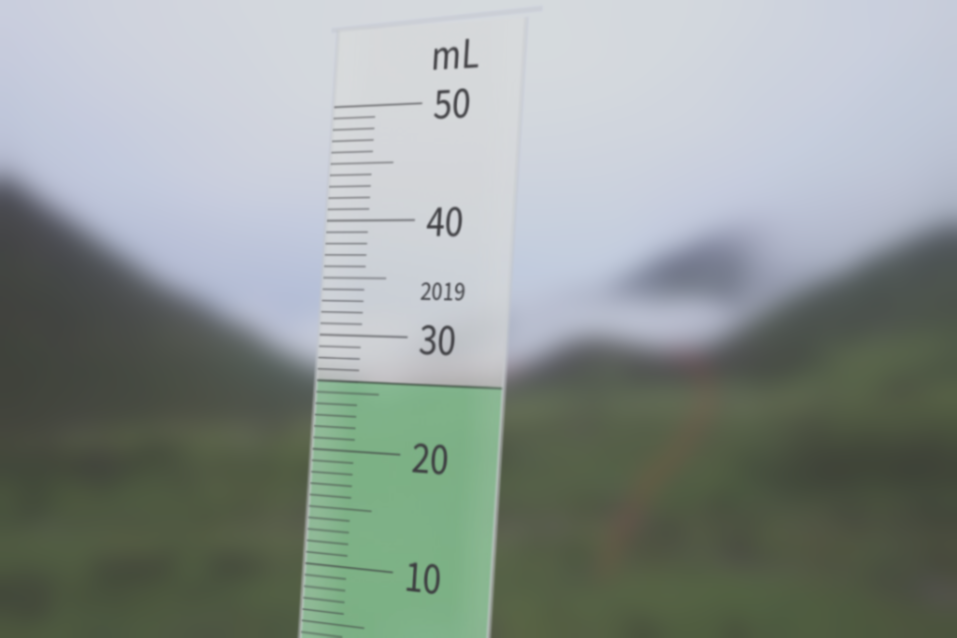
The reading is 26 mL
